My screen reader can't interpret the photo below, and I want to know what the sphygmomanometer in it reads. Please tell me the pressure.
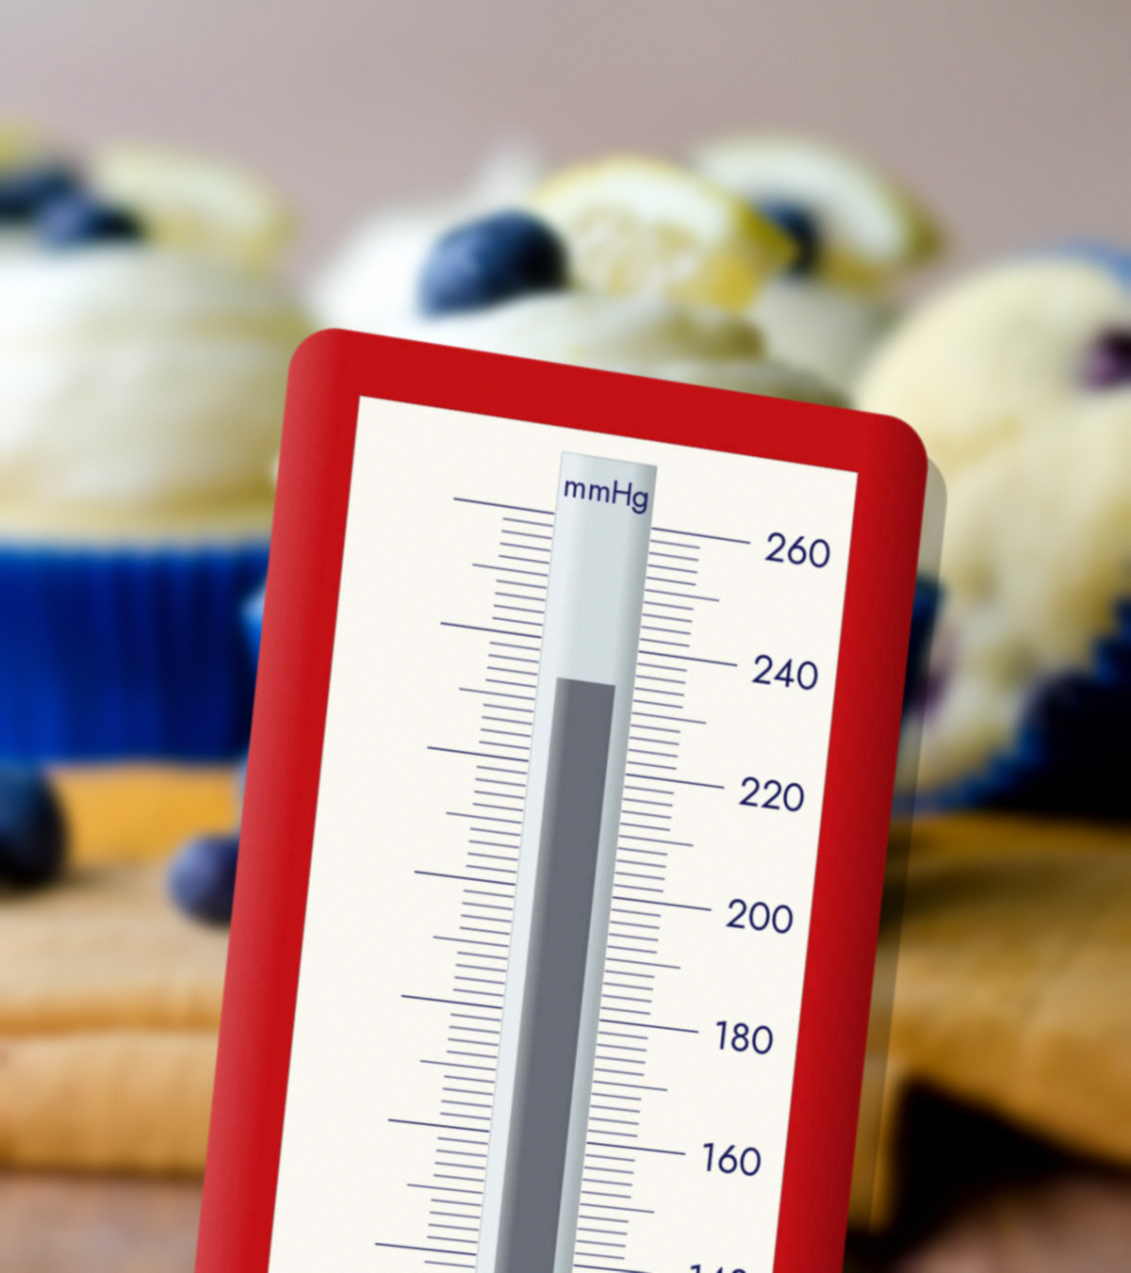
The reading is 234 mmHg
